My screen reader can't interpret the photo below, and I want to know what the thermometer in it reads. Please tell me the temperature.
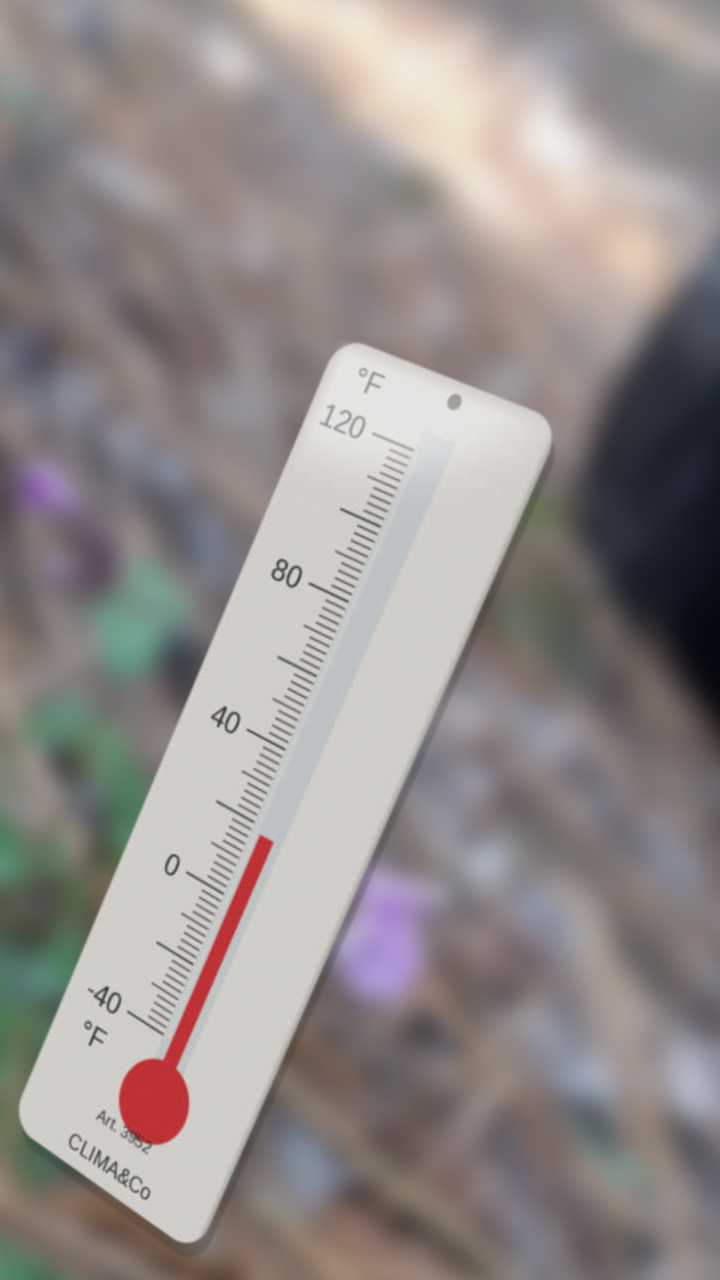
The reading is 18 °F
